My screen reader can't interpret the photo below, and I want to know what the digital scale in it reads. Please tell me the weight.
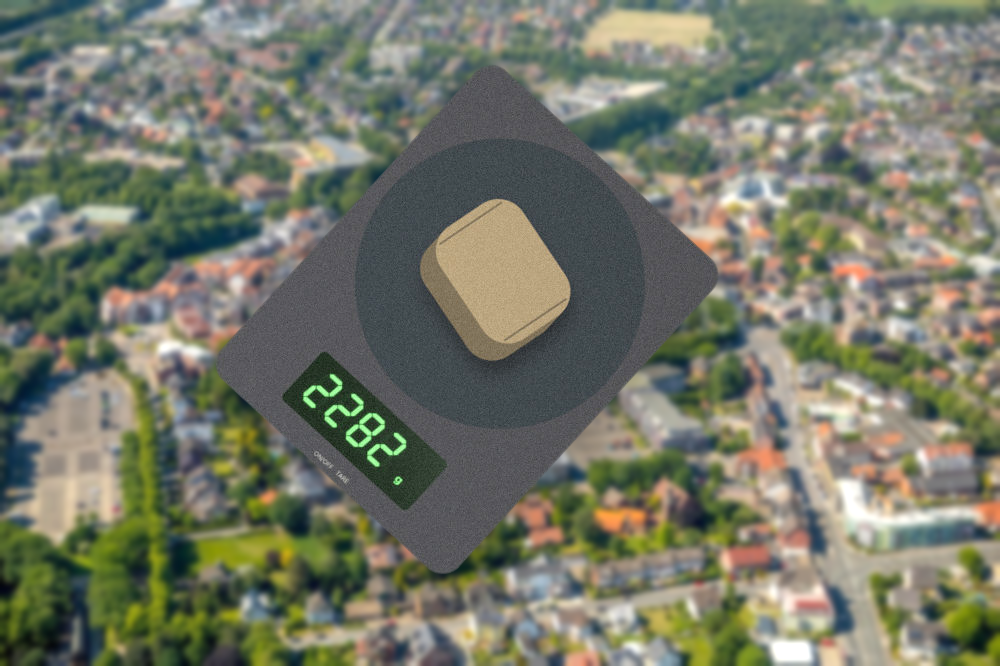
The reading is 2282 g
